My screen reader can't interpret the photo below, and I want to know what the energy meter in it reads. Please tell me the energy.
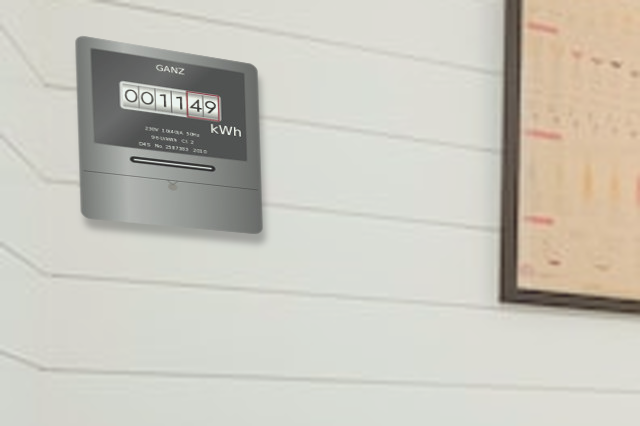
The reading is 11.49 kWh
